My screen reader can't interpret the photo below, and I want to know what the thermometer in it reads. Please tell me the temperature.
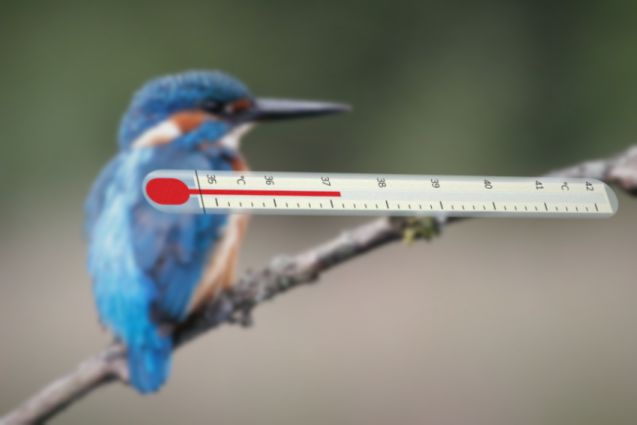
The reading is 37.2 °C
